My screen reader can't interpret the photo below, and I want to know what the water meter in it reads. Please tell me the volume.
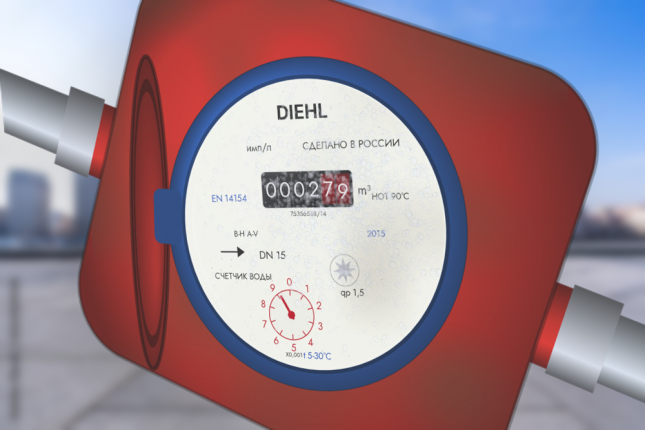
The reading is 2.789 m³
